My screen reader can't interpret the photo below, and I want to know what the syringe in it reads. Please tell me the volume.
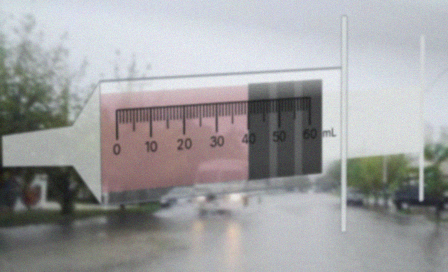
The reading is 40 mL
